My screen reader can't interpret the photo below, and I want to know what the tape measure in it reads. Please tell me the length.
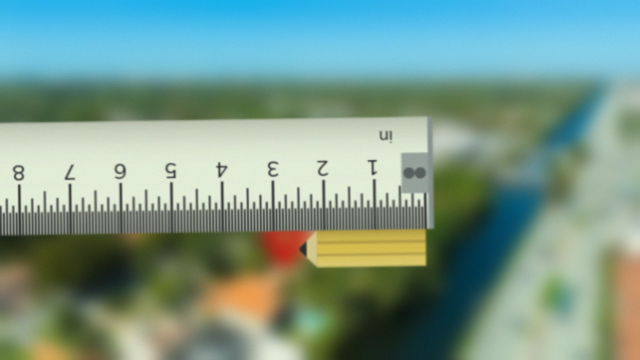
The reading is 2.5 in
